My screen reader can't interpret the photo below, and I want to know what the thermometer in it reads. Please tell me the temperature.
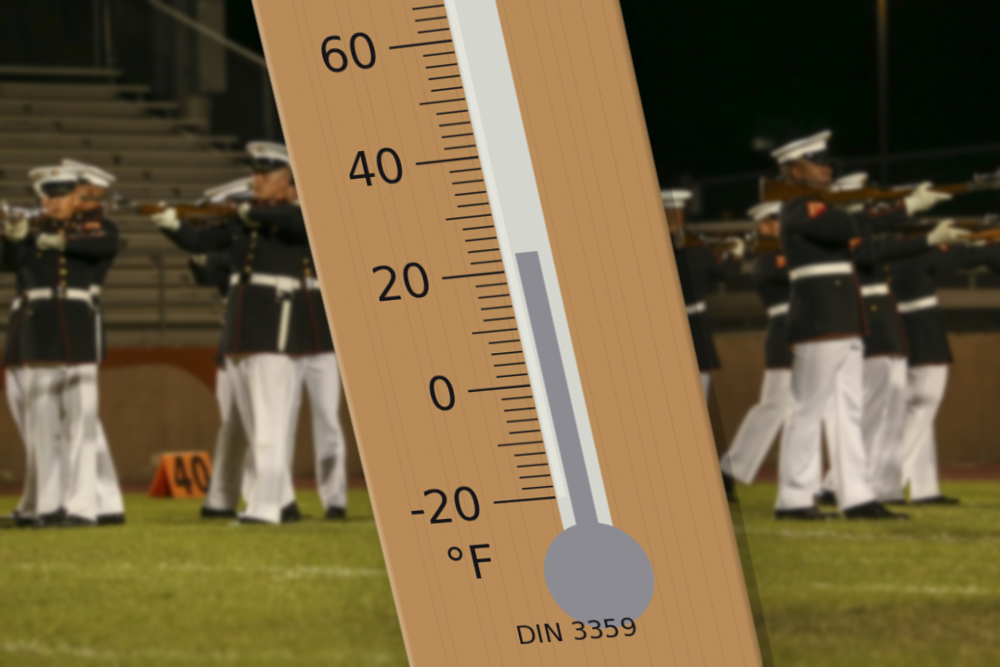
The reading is 23 °F
